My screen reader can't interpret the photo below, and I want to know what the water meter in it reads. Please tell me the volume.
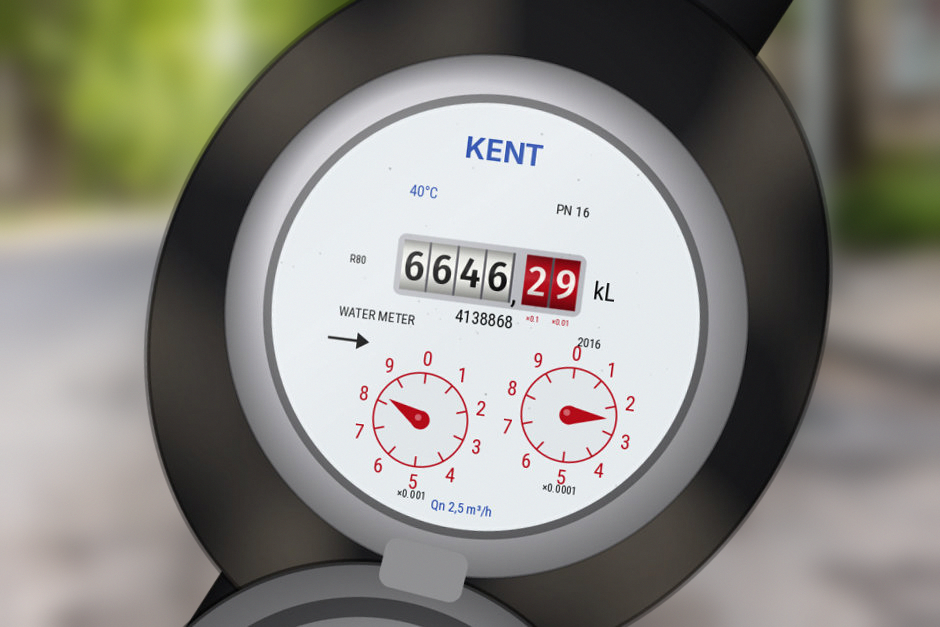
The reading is 6646.2982 kL
